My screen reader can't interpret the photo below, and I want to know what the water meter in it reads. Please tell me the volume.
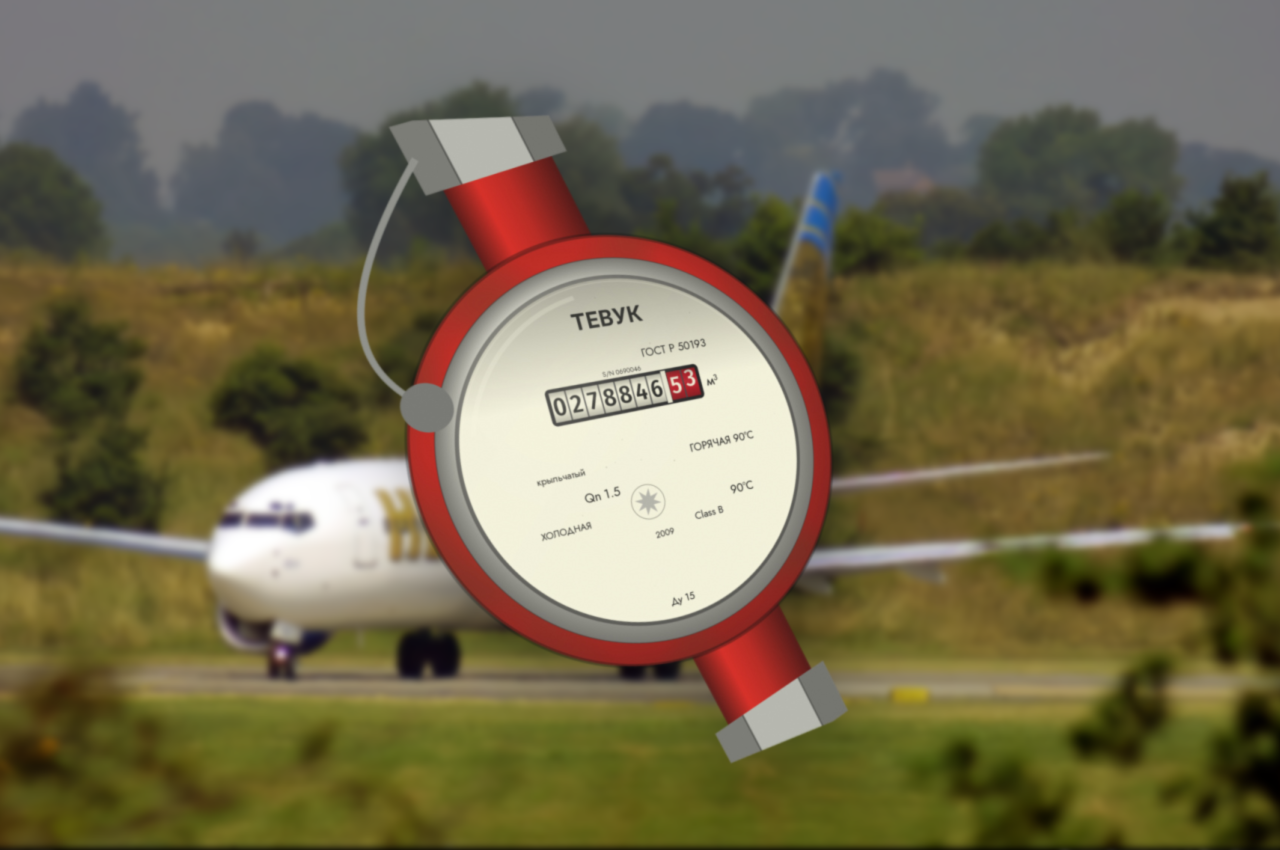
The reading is 278846.53 m³
